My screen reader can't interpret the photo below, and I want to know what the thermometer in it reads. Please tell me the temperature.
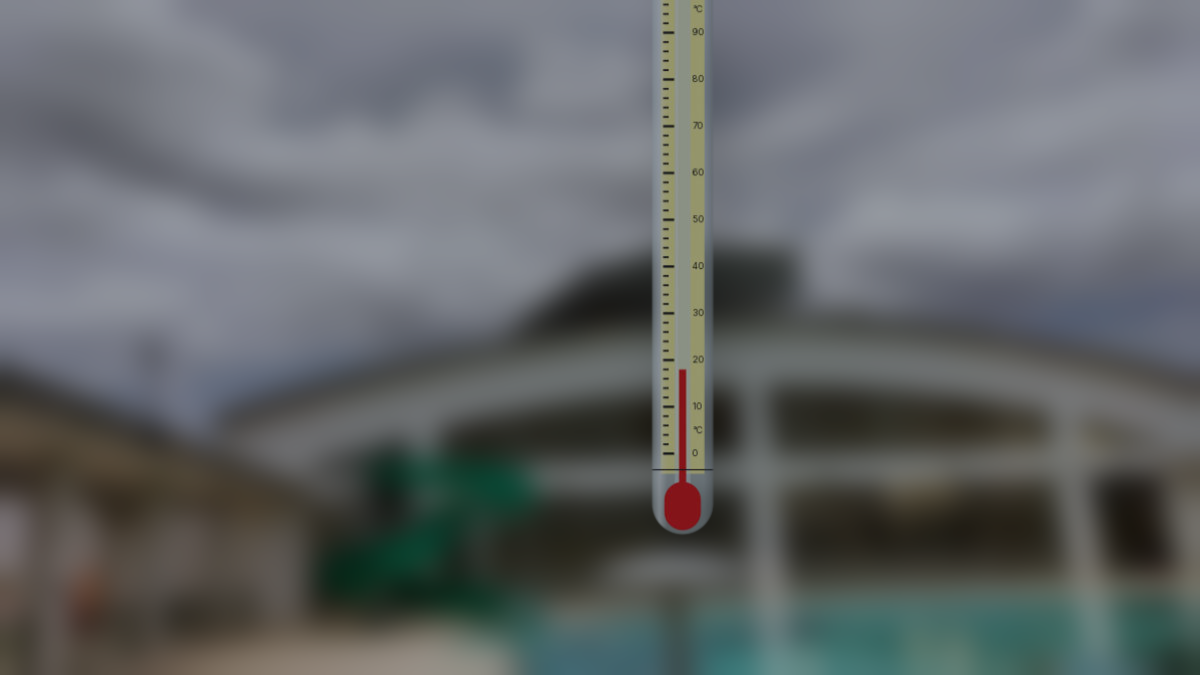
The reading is 18 °C
